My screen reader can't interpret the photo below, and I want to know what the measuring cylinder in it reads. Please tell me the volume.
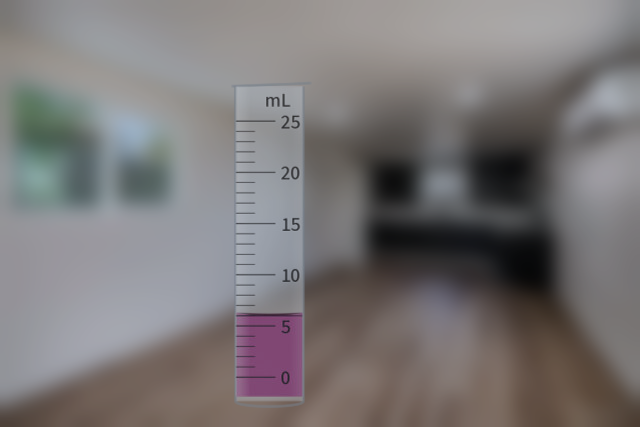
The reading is 6 mL
